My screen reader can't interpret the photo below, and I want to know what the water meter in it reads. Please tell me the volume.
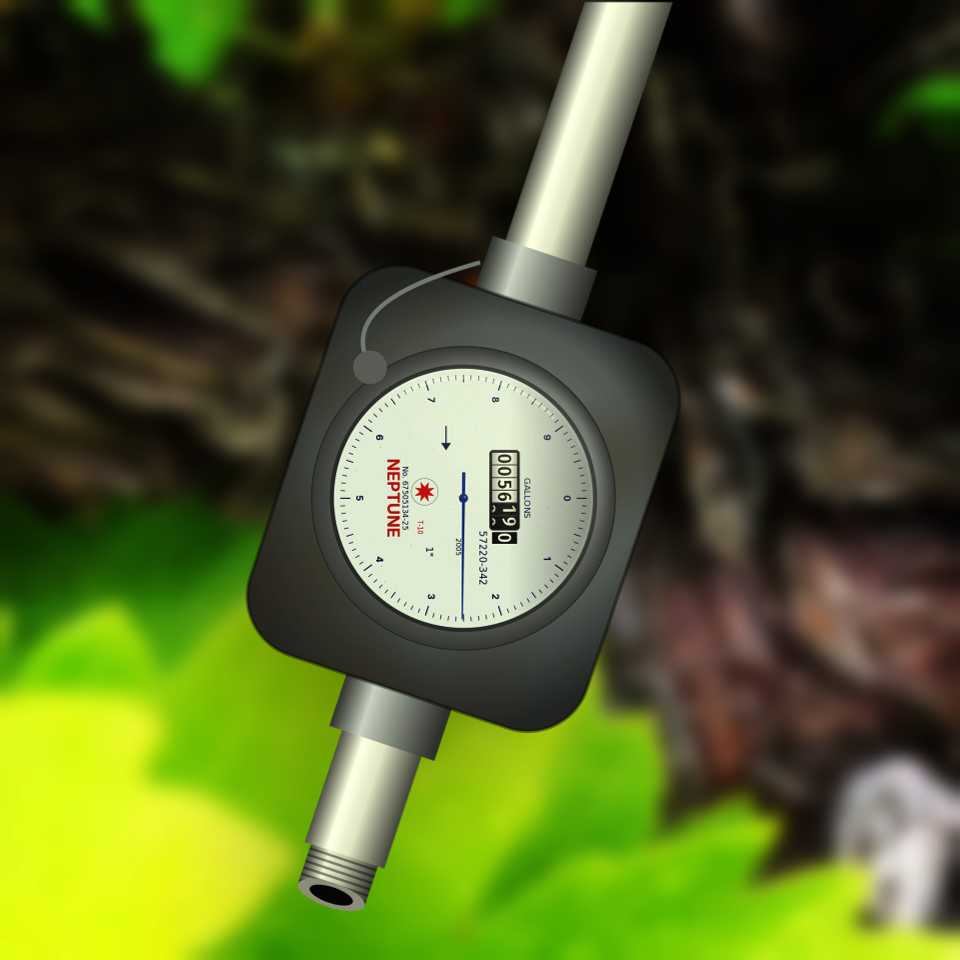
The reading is 56192.5 gal
